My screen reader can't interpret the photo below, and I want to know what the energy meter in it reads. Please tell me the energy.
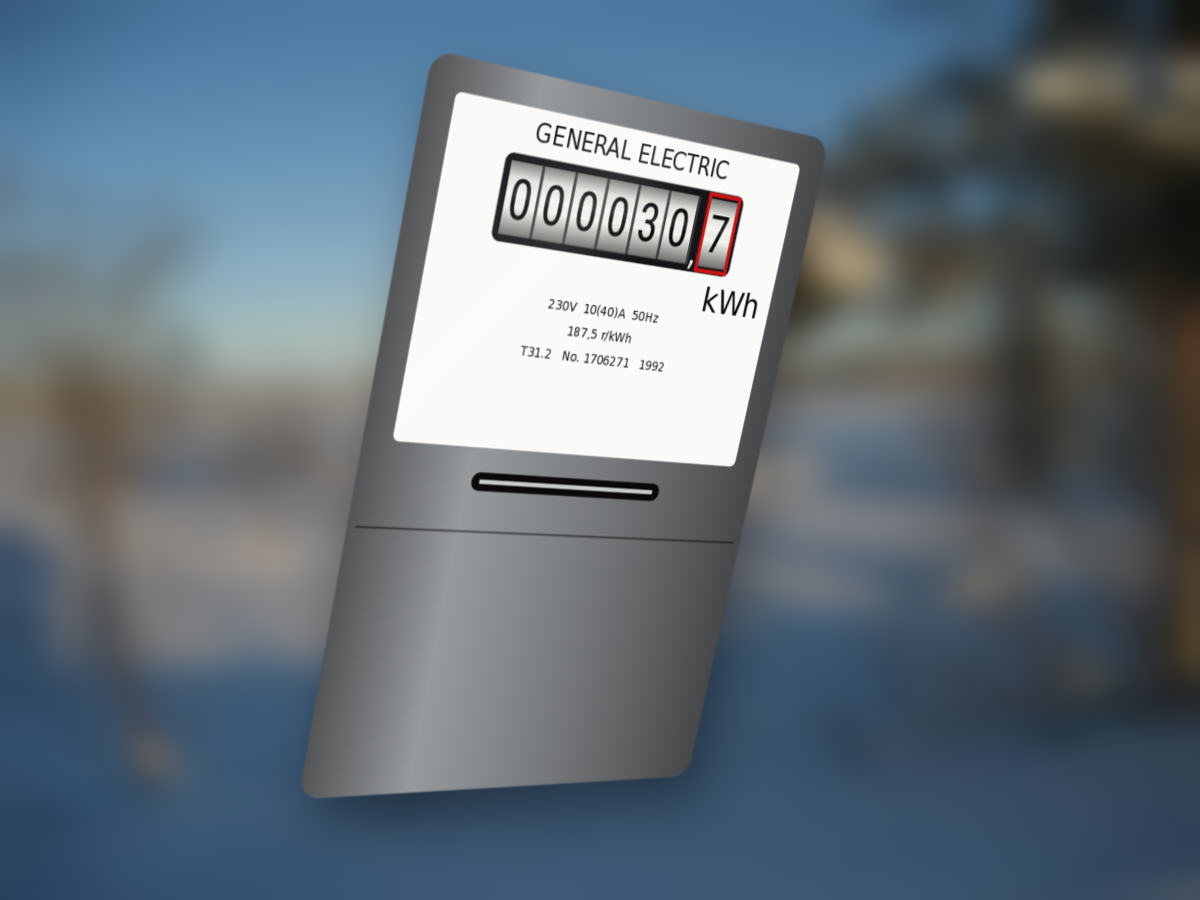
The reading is 30.7 kWh
